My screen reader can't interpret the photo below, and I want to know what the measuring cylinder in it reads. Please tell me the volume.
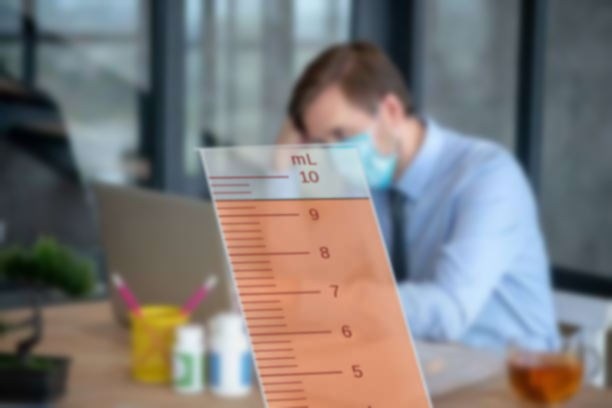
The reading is 9.4 mL
